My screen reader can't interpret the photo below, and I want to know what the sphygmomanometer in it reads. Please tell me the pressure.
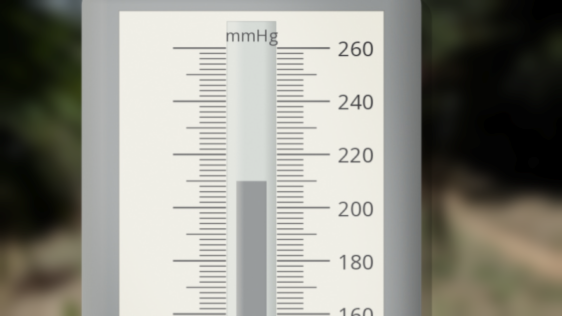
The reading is 210 mmHg
